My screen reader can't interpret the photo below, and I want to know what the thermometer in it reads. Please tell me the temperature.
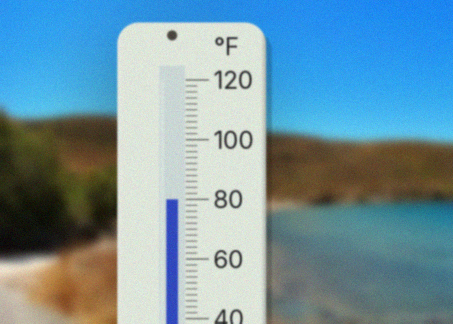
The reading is 80 °F
